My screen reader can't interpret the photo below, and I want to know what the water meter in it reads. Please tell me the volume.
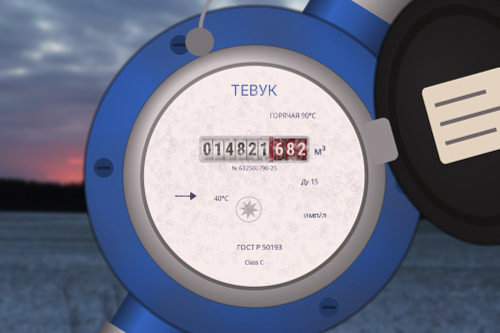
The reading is 14821.682 m³
